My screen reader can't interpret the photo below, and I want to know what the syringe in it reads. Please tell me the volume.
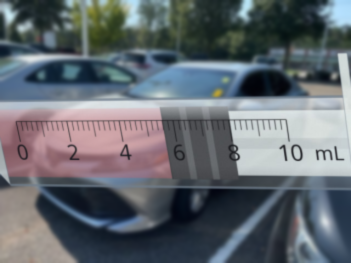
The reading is 5.6 mL
